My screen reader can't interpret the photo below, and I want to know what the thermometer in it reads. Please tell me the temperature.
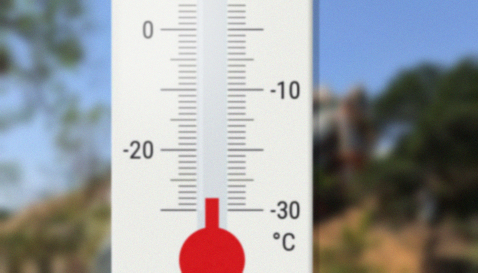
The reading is -28 °C
